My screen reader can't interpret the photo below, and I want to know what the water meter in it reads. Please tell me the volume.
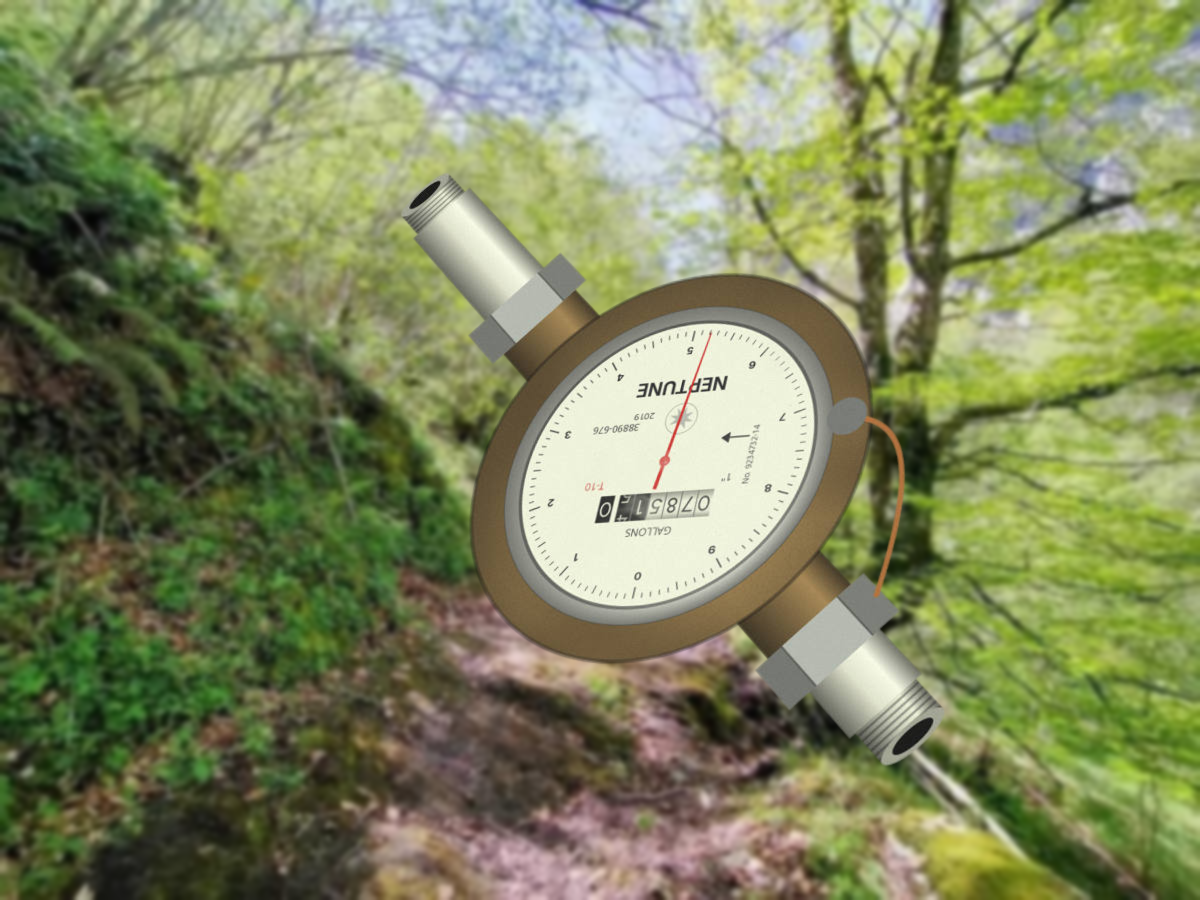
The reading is 785145.2 gal
